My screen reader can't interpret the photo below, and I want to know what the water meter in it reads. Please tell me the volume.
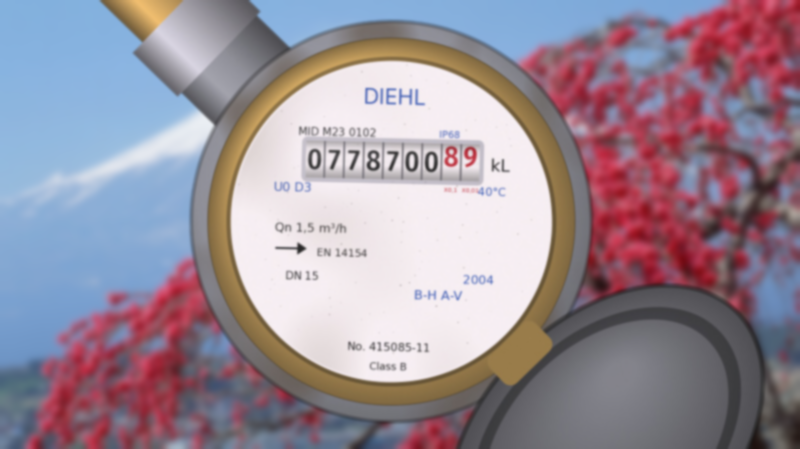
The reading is 778700.89 kL
